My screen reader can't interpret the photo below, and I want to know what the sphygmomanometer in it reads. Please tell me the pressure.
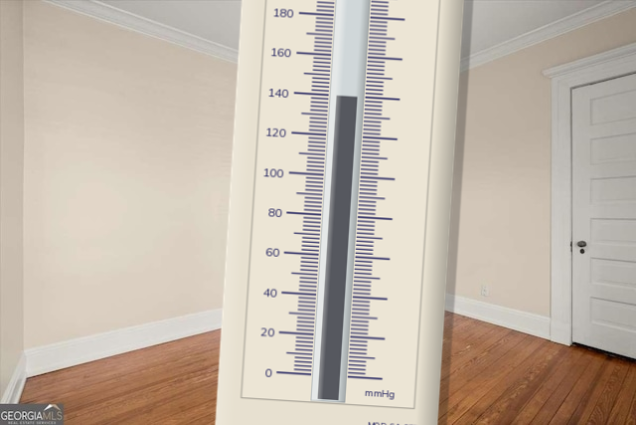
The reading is 140 mmHg
